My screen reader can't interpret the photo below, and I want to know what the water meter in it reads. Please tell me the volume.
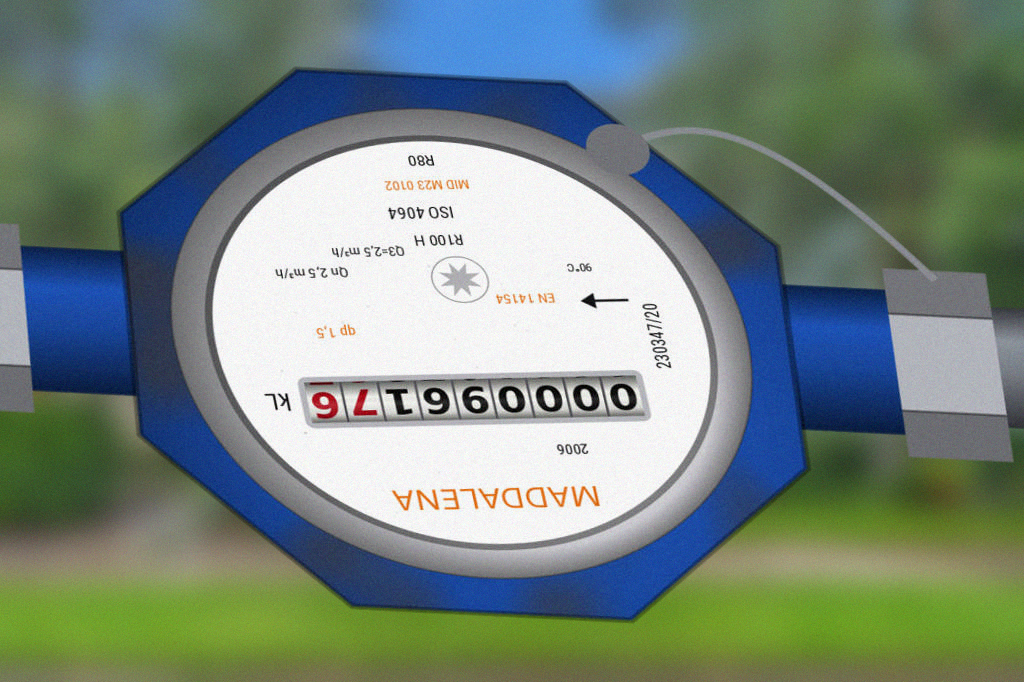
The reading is 961.76 kL
